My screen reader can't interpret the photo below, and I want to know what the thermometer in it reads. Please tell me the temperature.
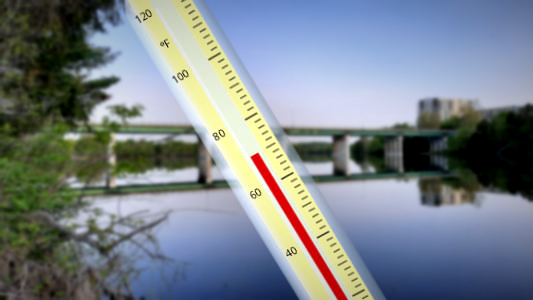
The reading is 70 °F
